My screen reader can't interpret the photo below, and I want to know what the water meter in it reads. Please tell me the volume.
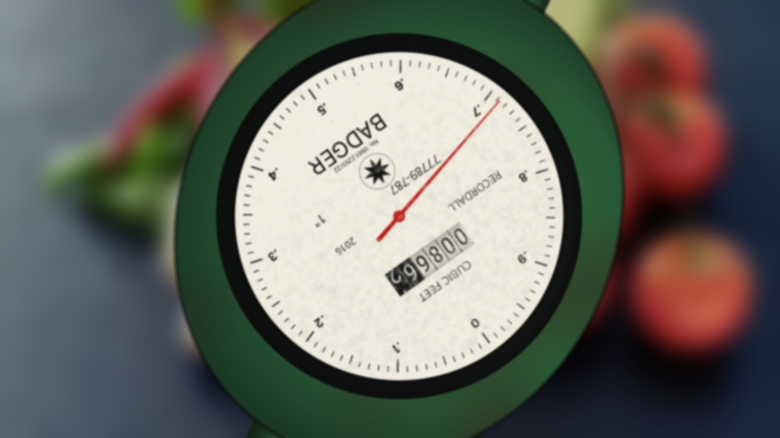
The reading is 8661.71 ft³
